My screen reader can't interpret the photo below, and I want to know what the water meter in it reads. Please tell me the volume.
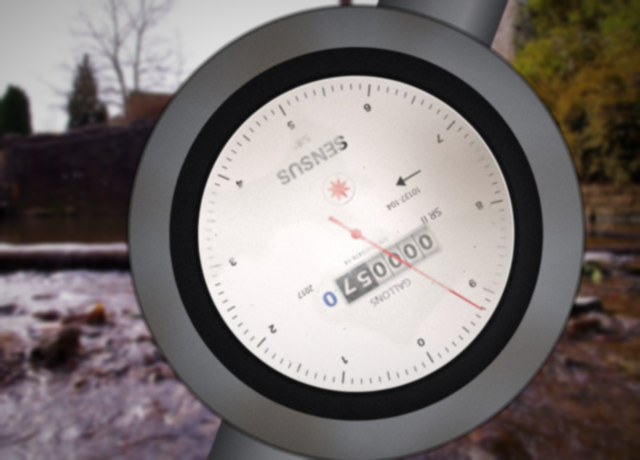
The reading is 569.2 gal
